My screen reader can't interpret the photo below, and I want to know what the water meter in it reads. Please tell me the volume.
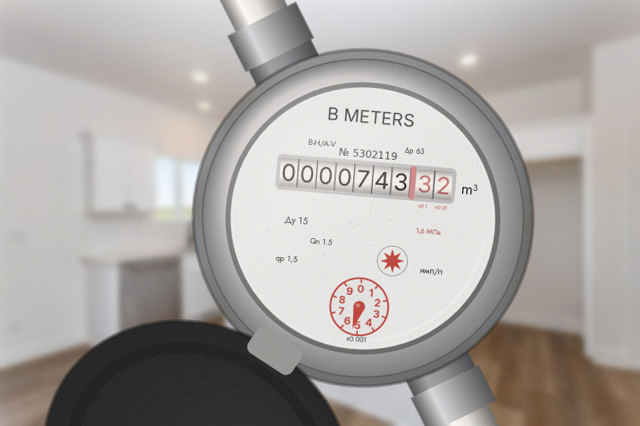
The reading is 743.325 m³
